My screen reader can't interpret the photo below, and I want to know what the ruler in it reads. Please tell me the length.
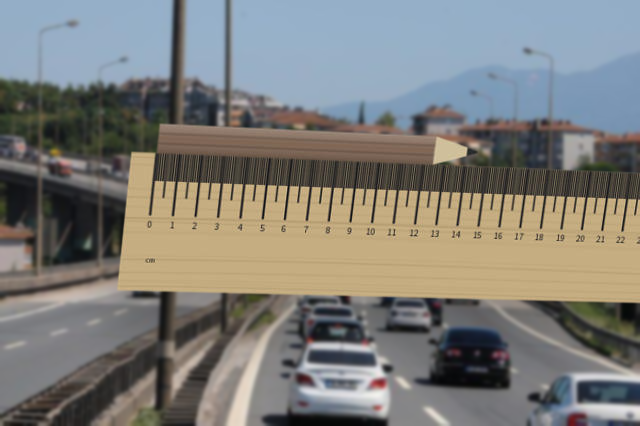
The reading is 14.5 cm
